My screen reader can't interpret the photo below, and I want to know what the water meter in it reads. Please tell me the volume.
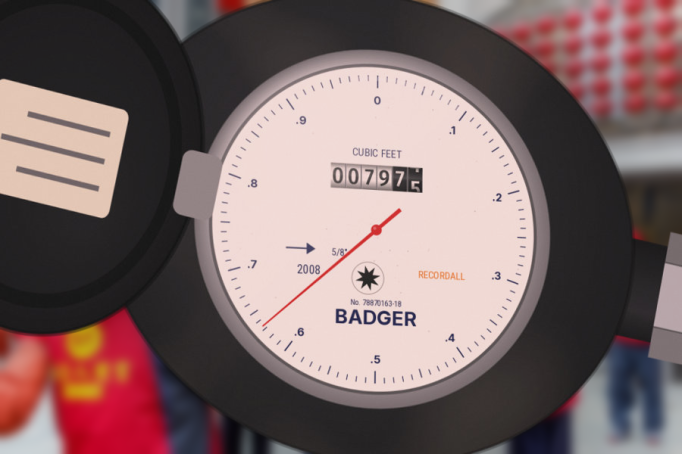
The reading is 7974.63 ft³
